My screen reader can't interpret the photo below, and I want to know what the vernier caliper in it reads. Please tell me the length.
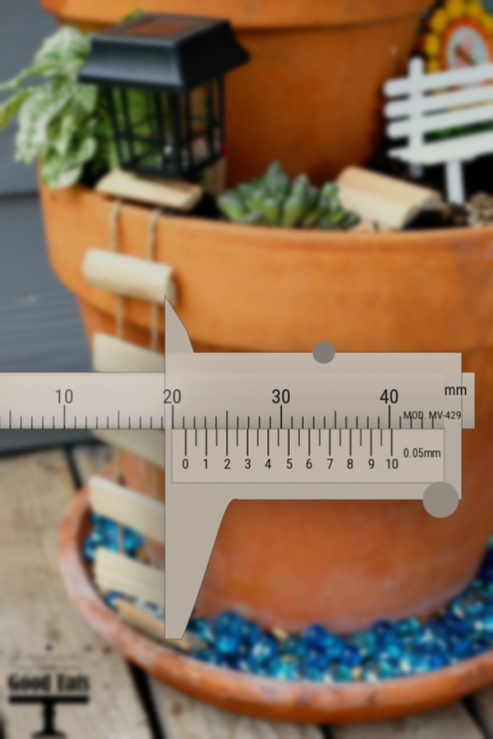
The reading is 21.2 mm
